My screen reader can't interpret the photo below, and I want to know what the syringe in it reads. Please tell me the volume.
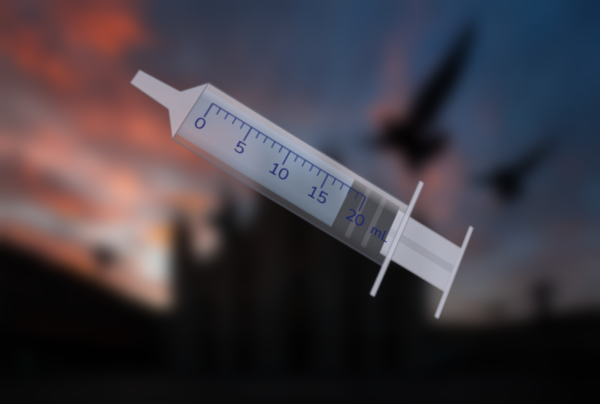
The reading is 18 mL
